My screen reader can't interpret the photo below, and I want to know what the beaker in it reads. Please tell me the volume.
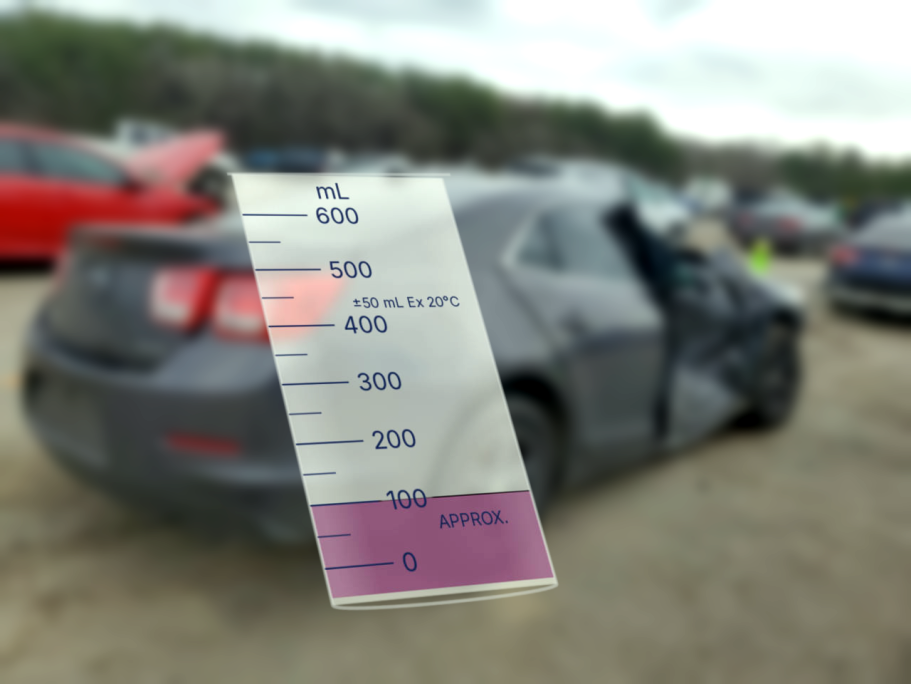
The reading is 100 mL
